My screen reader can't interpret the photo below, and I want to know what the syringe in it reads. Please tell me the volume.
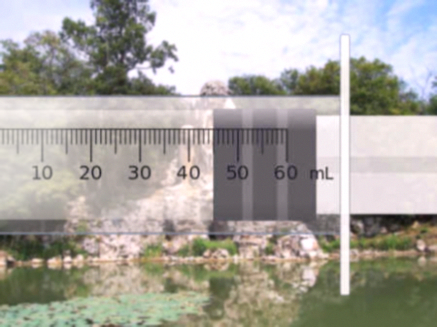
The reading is 45 mL
